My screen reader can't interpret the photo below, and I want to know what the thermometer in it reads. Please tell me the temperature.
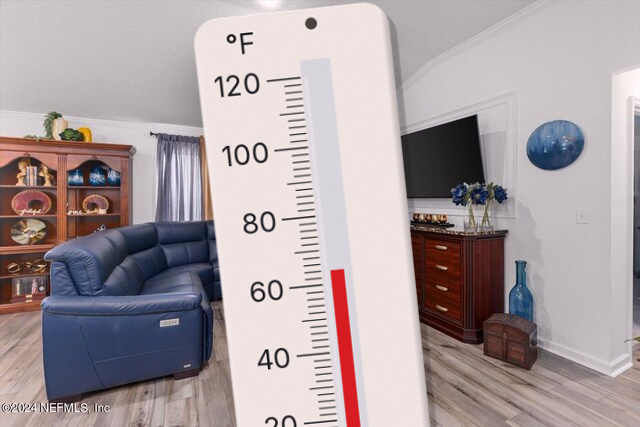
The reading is 64 °F
